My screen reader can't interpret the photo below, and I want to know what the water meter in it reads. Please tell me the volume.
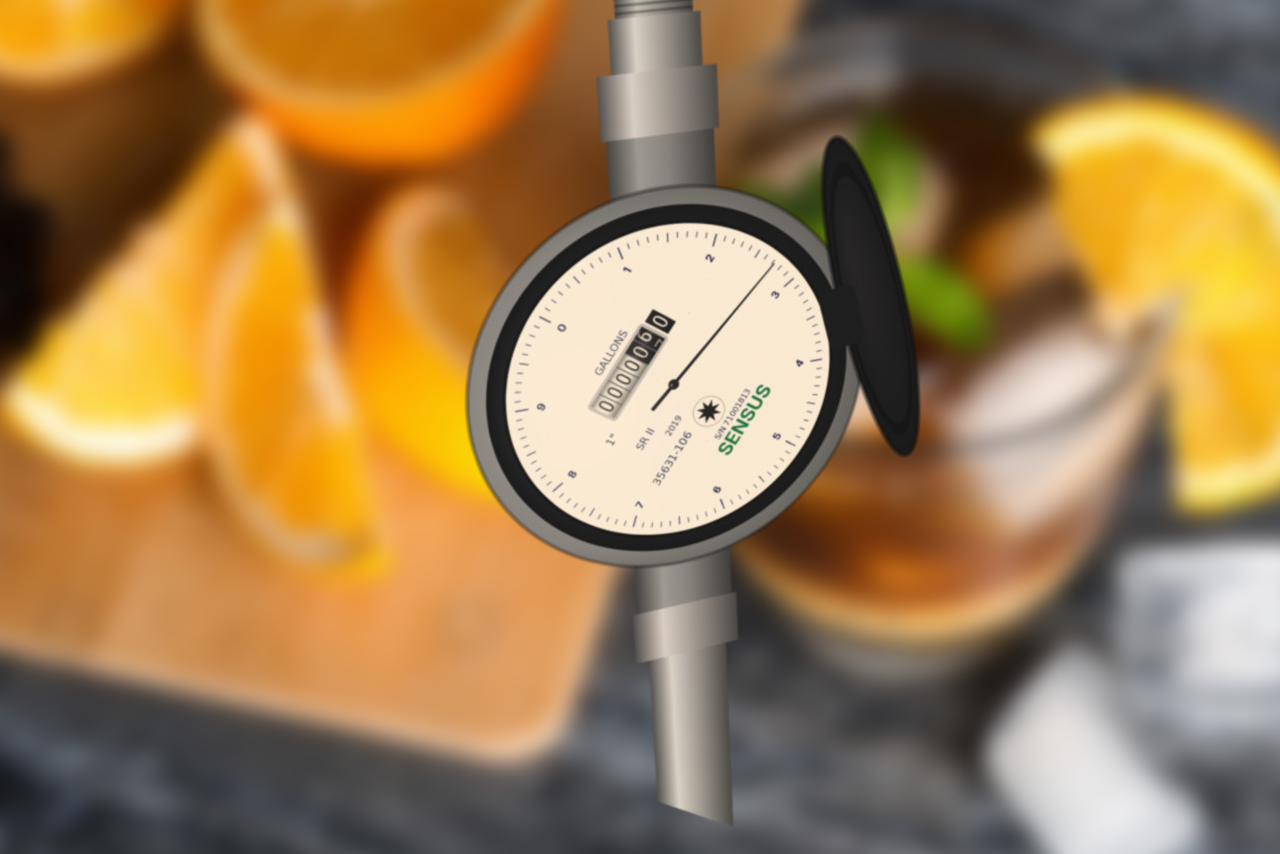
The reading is 62.7 gal
